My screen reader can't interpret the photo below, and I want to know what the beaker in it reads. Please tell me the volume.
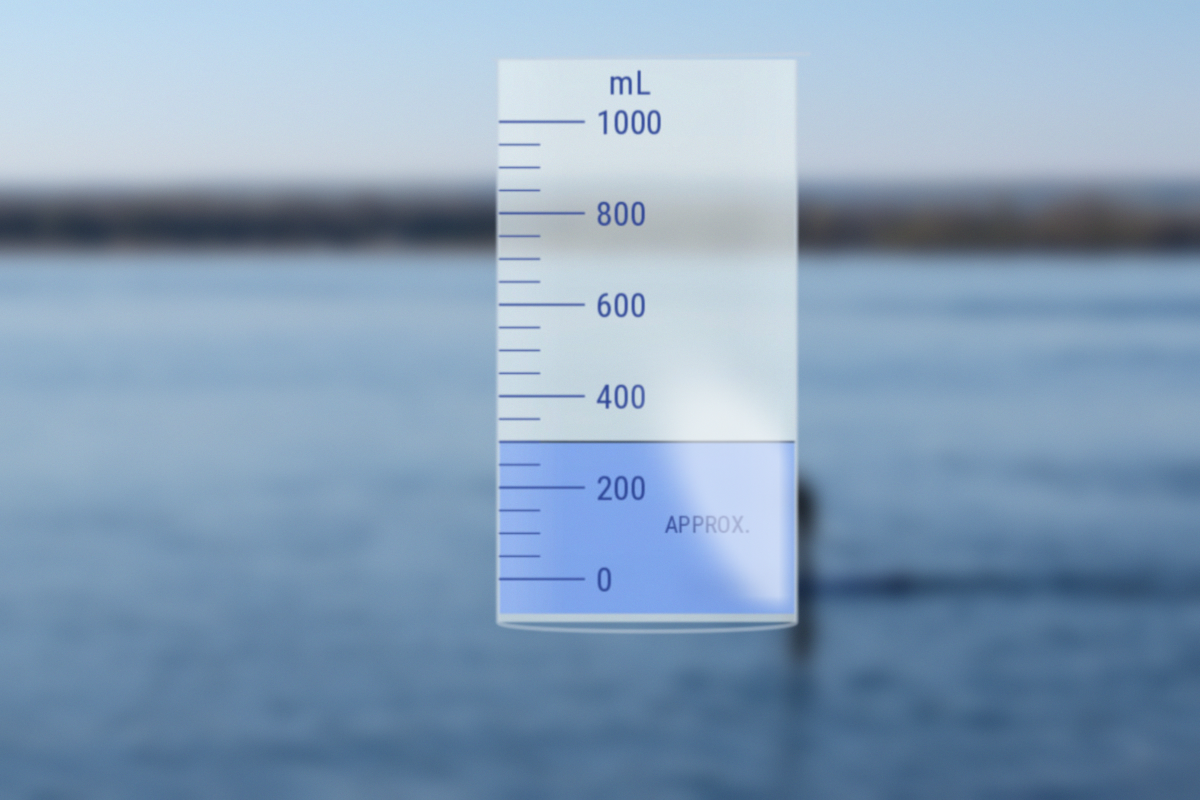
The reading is 300 mL
